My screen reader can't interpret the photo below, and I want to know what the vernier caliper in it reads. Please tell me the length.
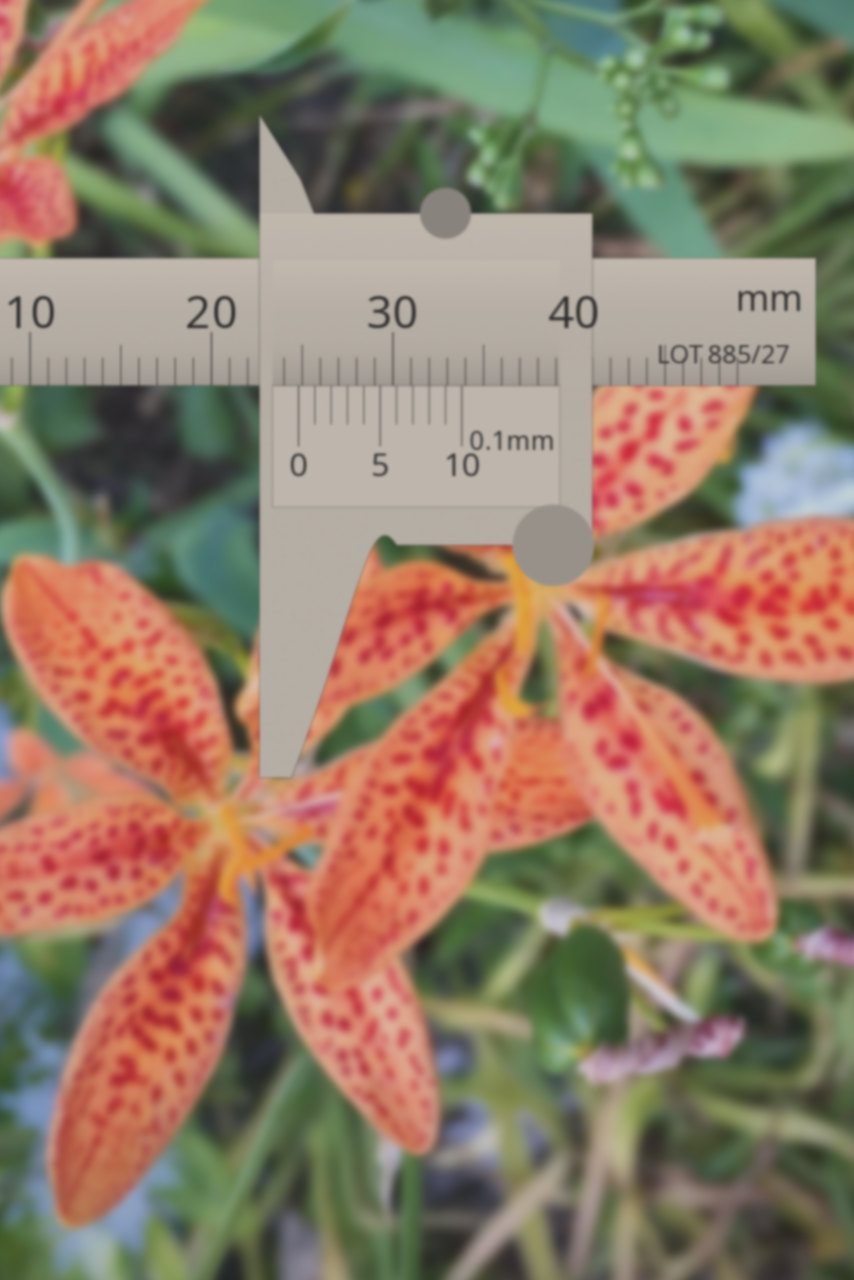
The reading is 24.8 mm
